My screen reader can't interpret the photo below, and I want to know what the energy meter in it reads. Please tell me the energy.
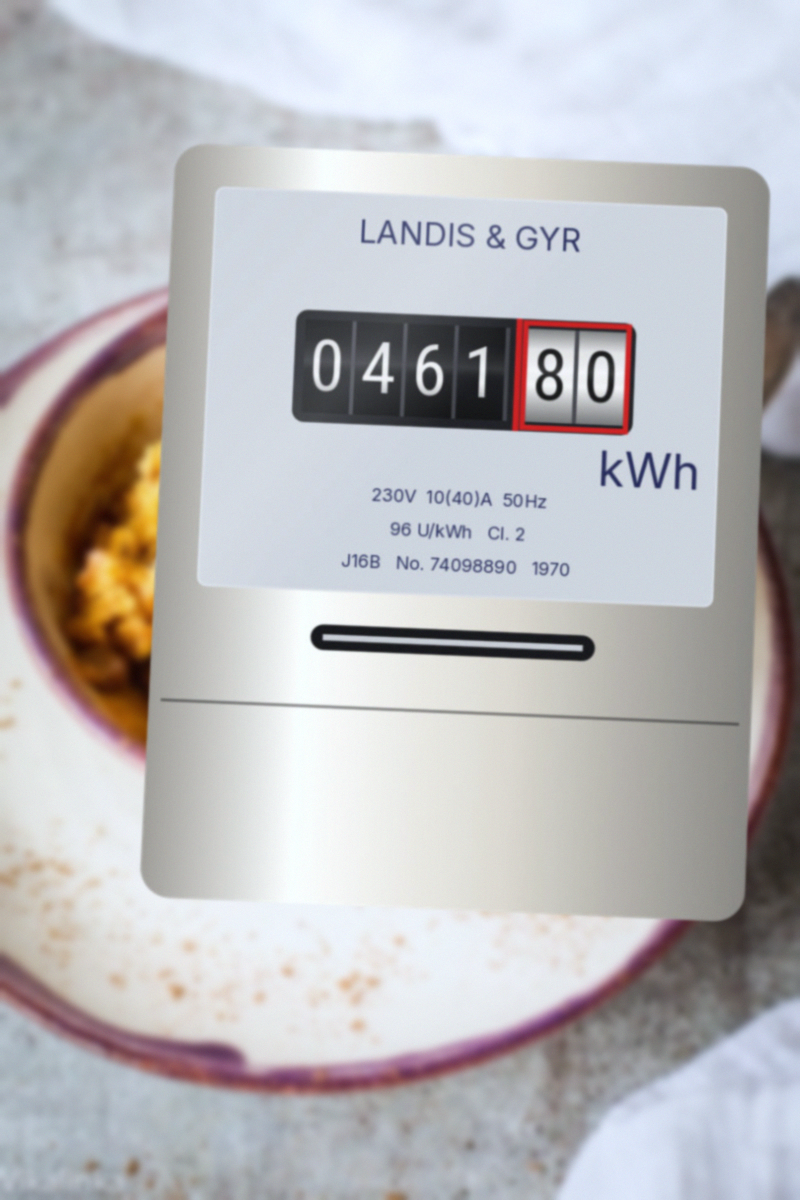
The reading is 461.80 kWh
